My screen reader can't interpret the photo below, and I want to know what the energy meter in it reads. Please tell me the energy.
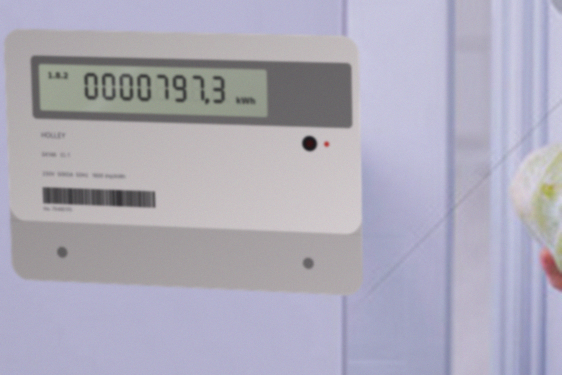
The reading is 797.3 kWh
